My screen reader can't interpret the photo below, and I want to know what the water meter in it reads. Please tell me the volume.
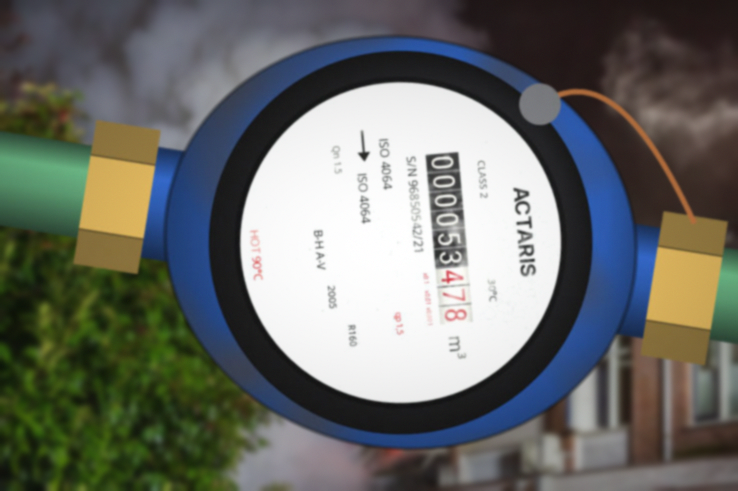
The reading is 53.478 m³
